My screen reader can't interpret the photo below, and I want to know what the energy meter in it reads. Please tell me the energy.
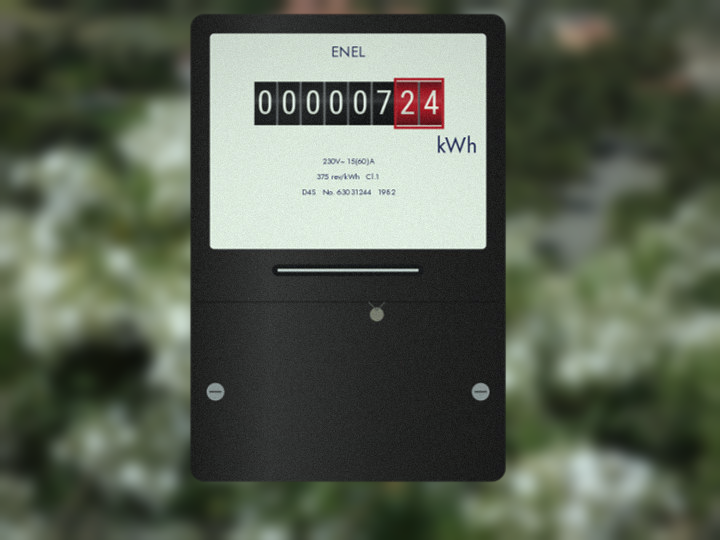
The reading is 7.24 kWh
